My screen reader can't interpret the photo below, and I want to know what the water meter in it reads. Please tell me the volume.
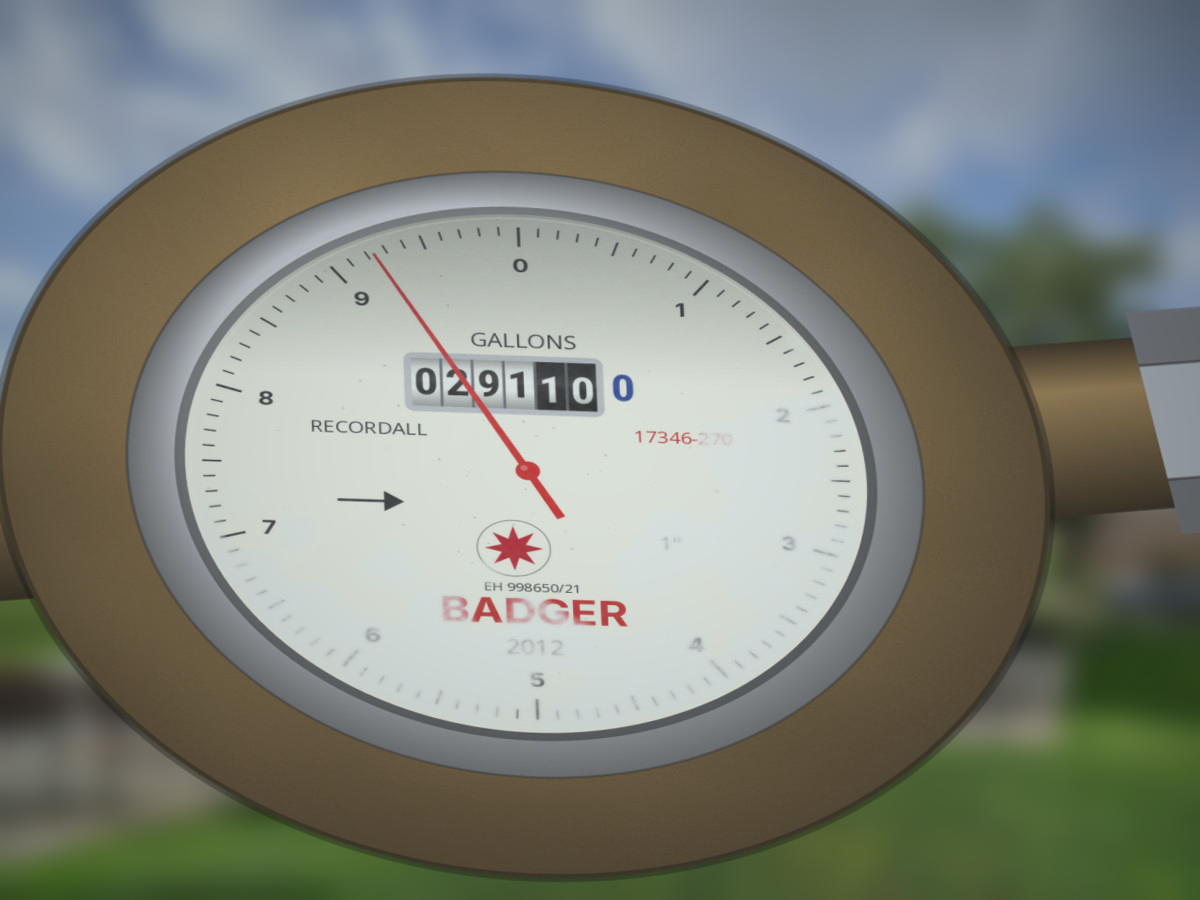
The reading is 291099.2 gal
